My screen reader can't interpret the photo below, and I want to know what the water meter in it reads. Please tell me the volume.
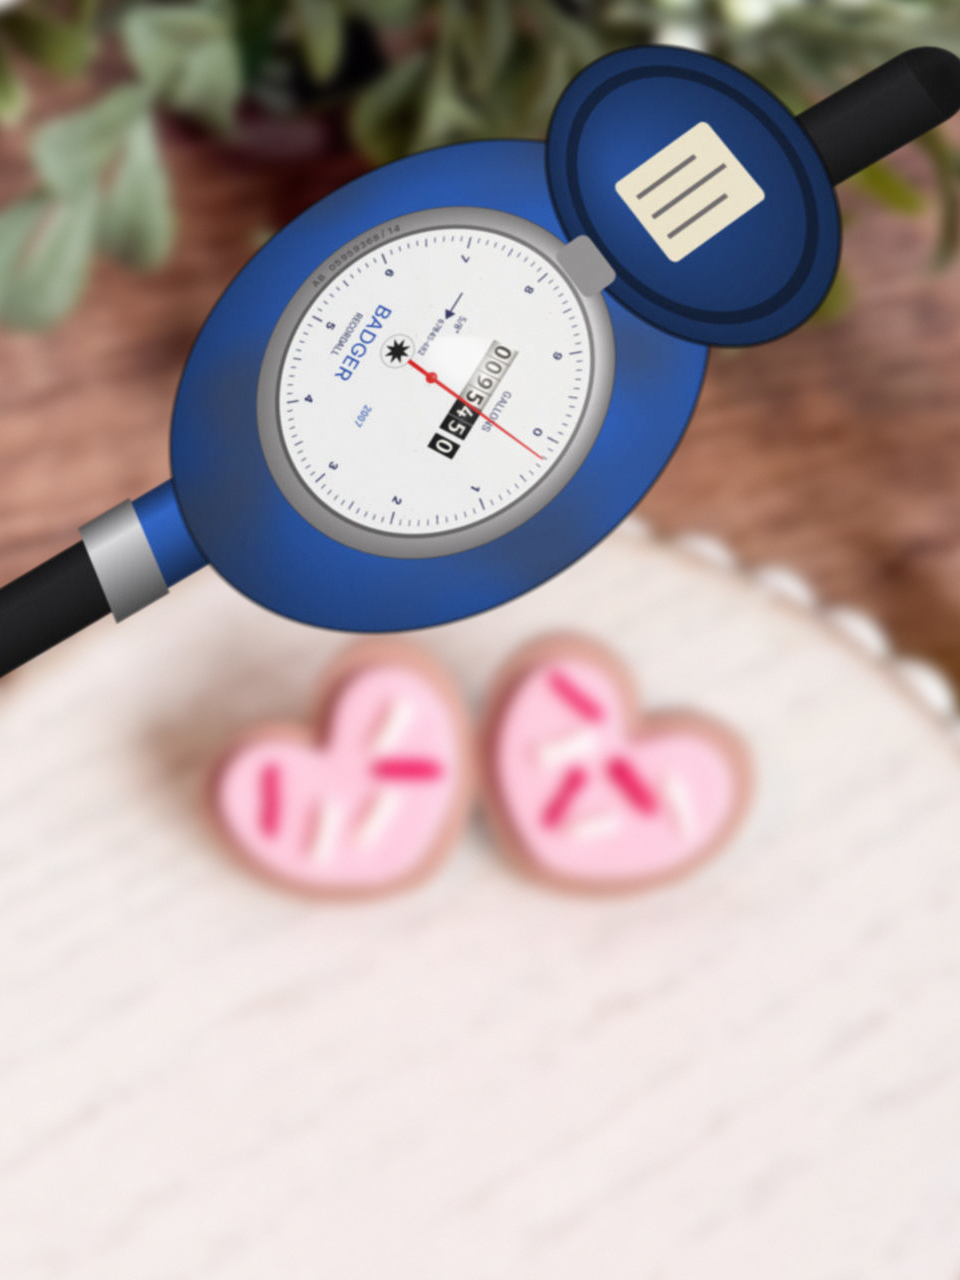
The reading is 95450.2 gal
